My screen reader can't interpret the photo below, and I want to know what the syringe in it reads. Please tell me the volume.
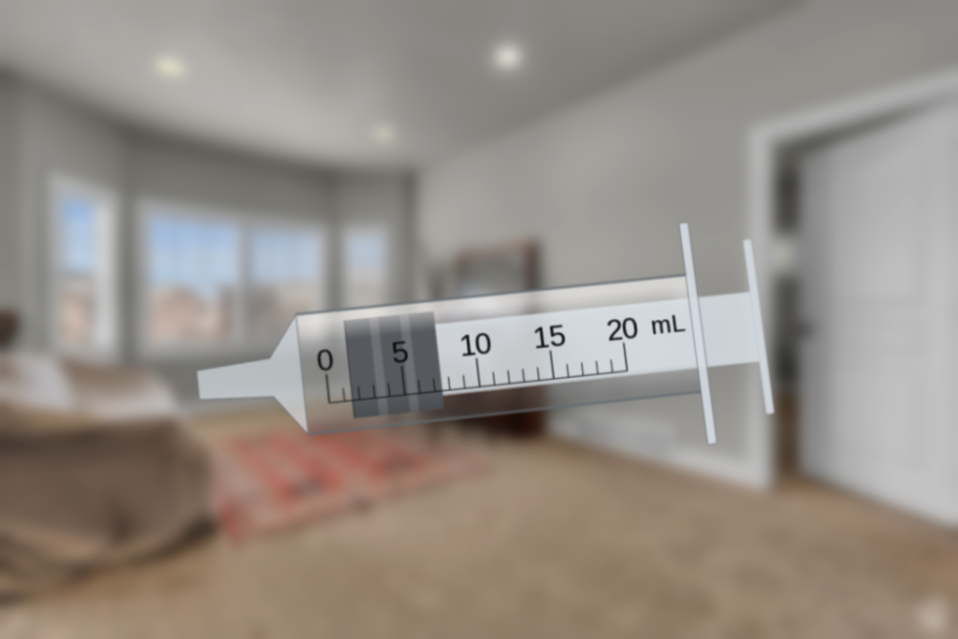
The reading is 1.5 mL
